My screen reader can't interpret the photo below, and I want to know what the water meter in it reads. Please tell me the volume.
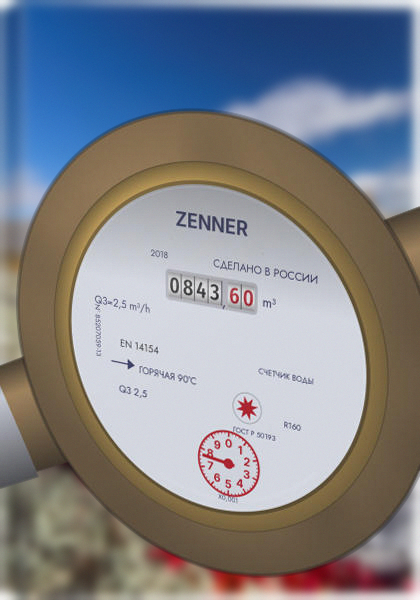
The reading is 843.607 m³
